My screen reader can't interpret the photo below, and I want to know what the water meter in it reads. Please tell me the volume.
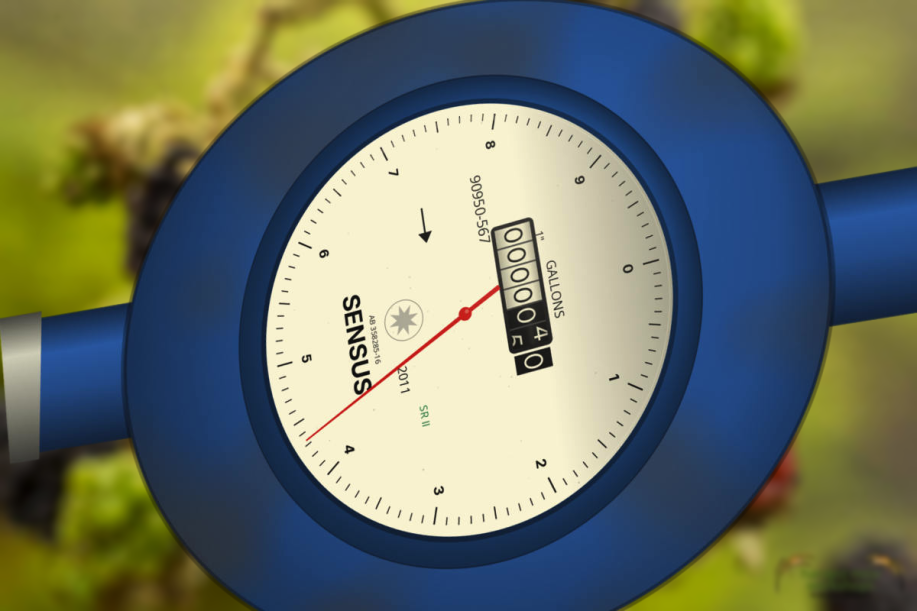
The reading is 44.3 gal
